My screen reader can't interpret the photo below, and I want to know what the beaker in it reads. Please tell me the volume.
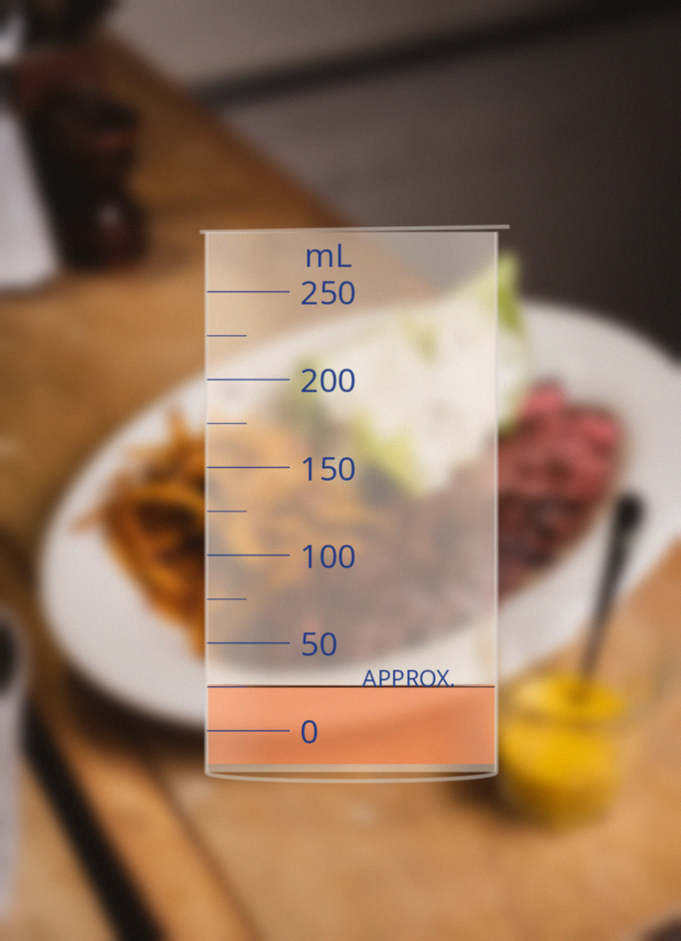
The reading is 25 mL
